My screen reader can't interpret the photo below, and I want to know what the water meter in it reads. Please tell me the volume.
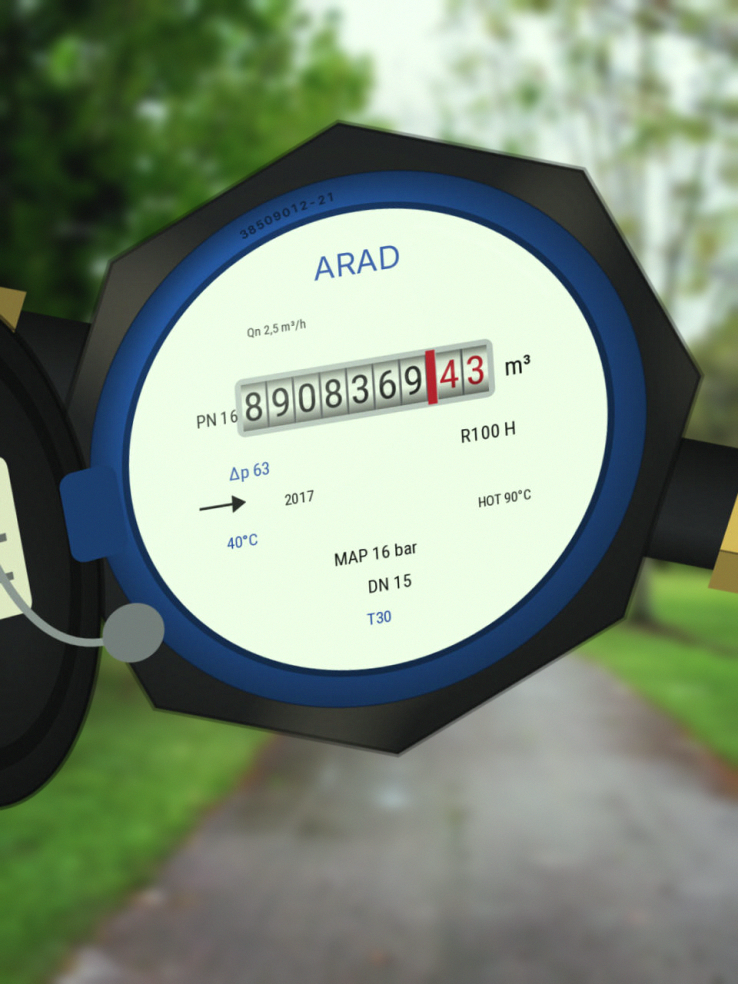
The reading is 8908369.43 m³
